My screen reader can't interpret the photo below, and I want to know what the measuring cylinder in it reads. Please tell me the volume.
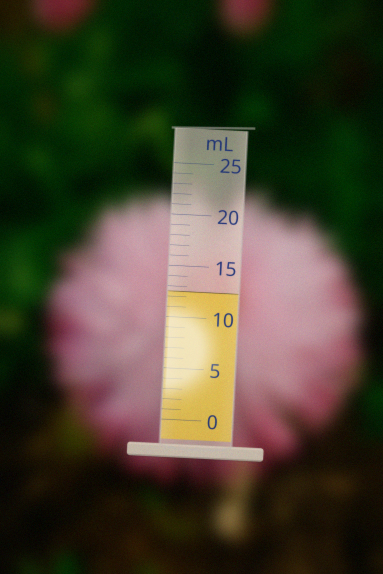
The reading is 12.5 mL
